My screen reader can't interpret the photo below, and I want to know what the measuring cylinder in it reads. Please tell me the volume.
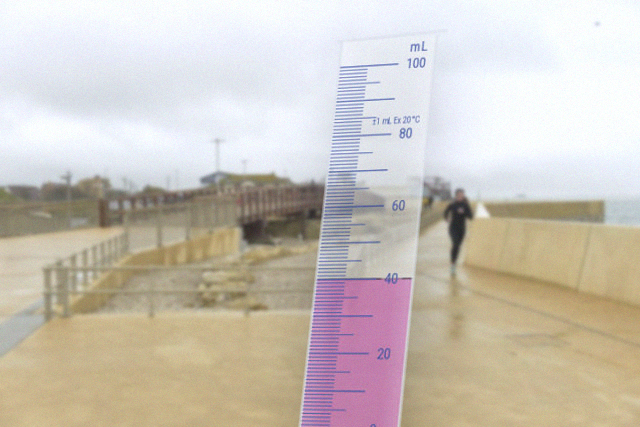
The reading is 40 mL
